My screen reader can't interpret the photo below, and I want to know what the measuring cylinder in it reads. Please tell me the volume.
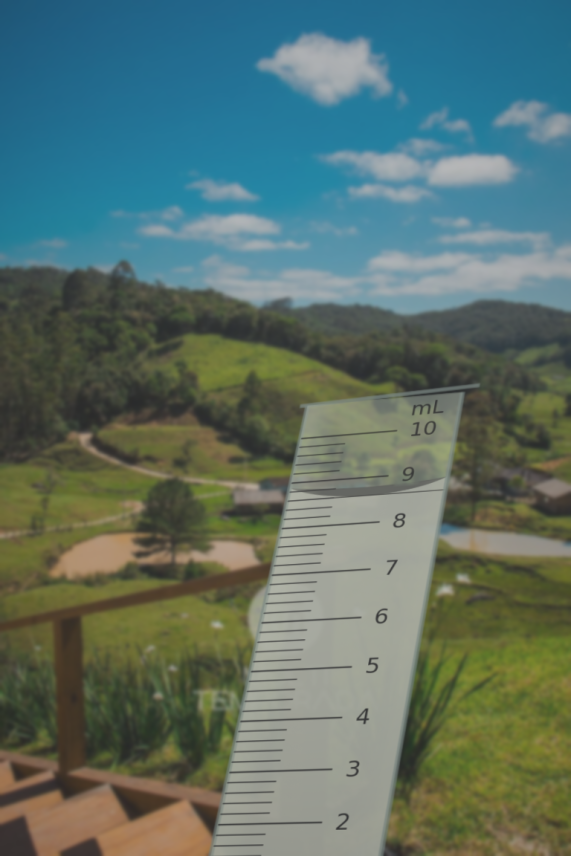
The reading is 8.6 mL
